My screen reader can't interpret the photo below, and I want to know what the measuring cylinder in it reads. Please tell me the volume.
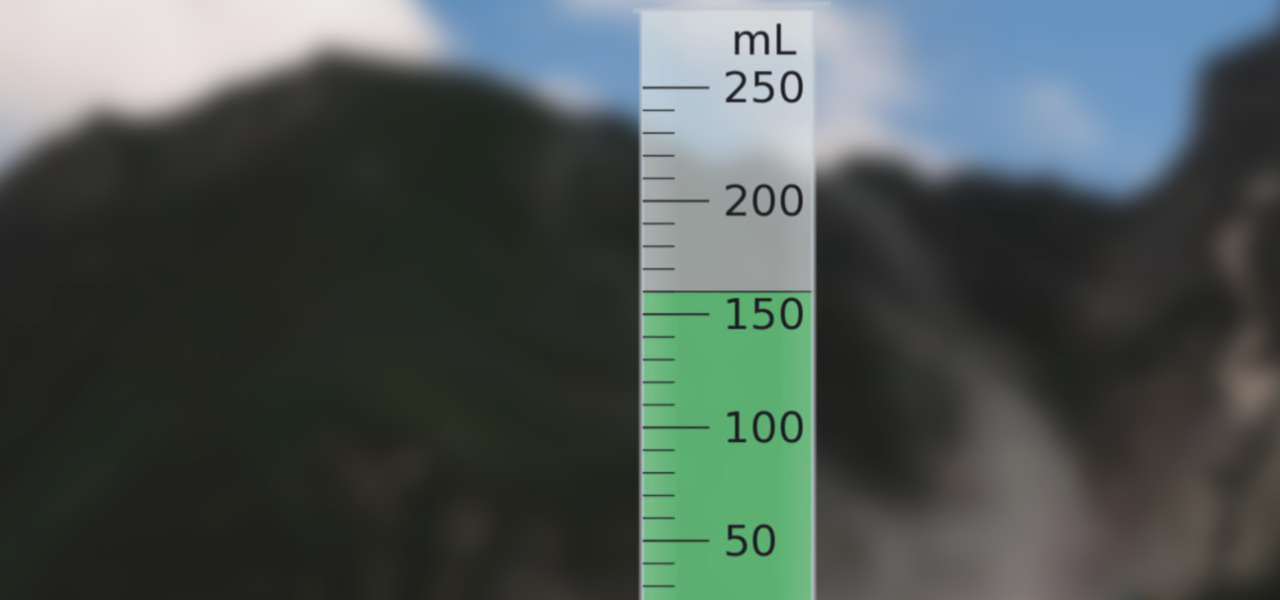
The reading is 160 mL
